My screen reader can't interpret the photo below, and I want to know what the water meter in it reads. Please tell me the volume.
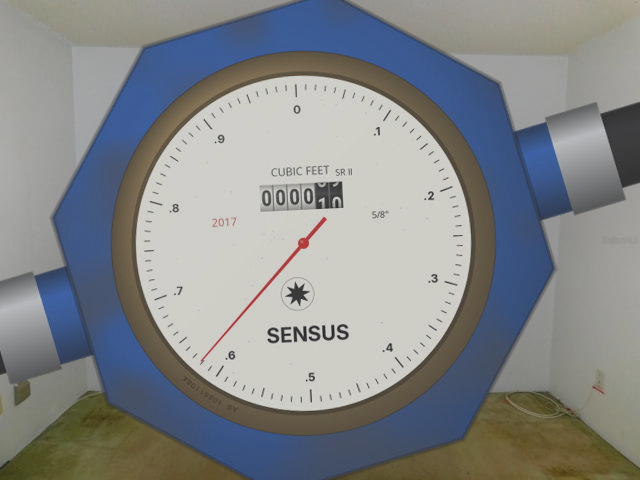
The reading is 9.62 ft³
